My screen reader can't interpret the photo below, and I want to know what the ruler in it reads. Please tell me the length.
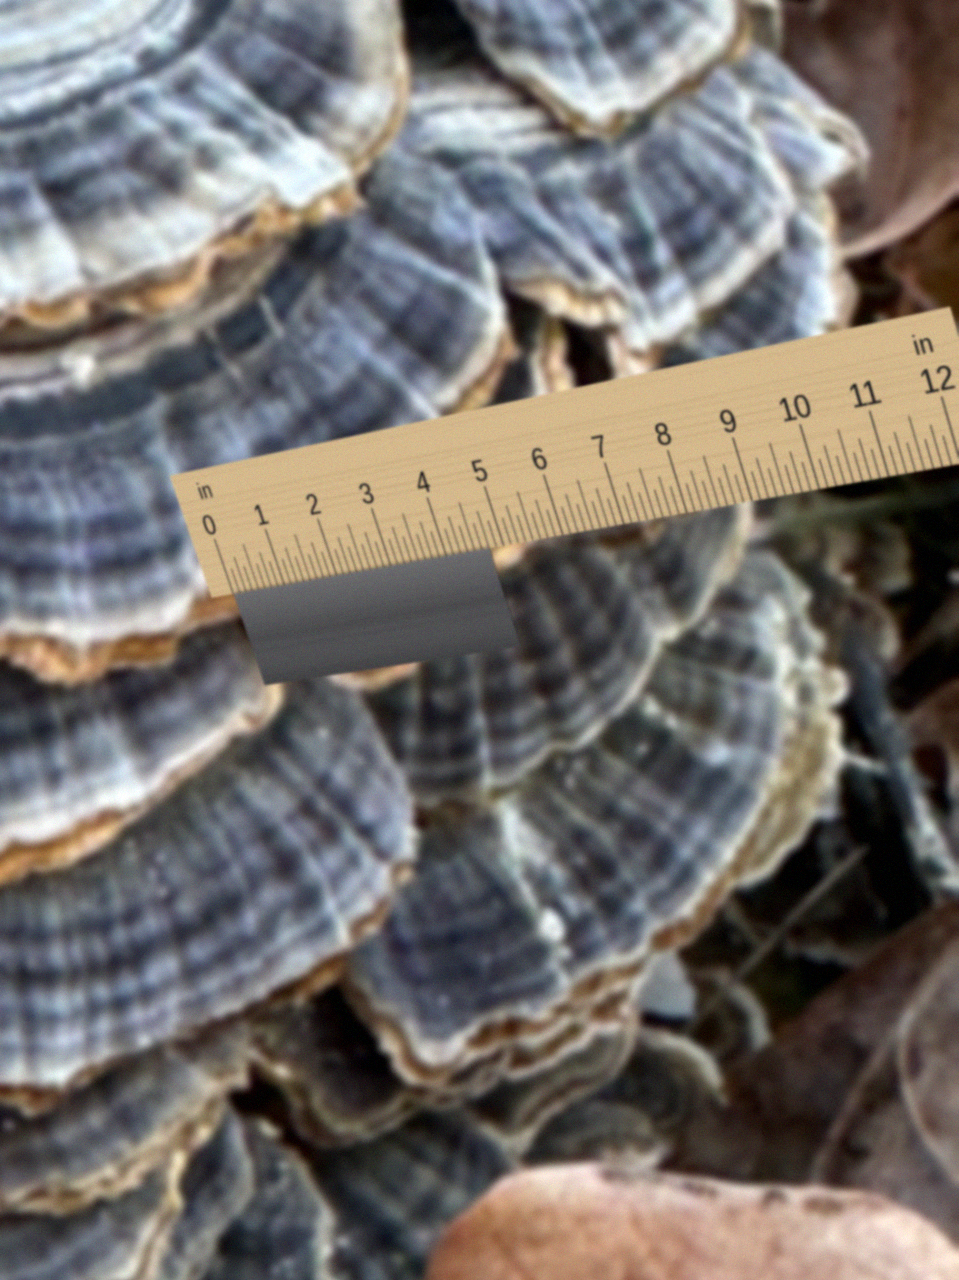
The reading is 4.75 in
